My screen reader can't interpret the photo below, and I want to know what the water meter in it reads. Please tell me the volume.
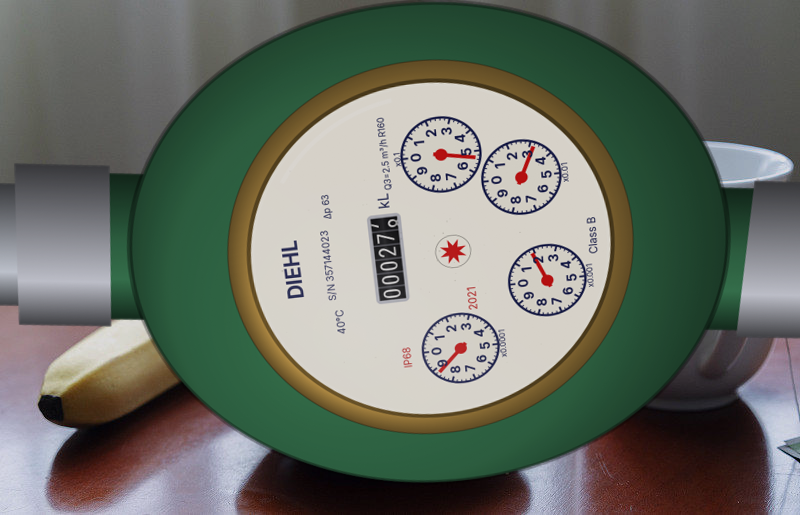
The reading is 277.5318 kL
